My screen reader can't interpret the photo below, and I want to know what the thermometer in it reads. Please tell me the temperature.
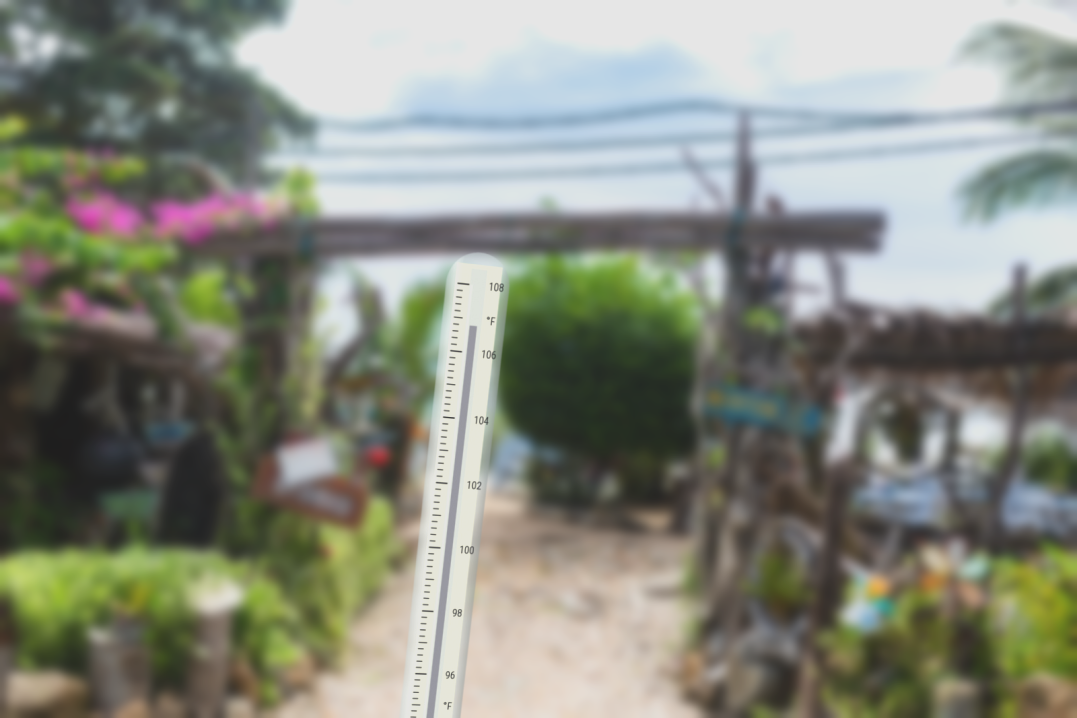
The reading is 106.8 °F
